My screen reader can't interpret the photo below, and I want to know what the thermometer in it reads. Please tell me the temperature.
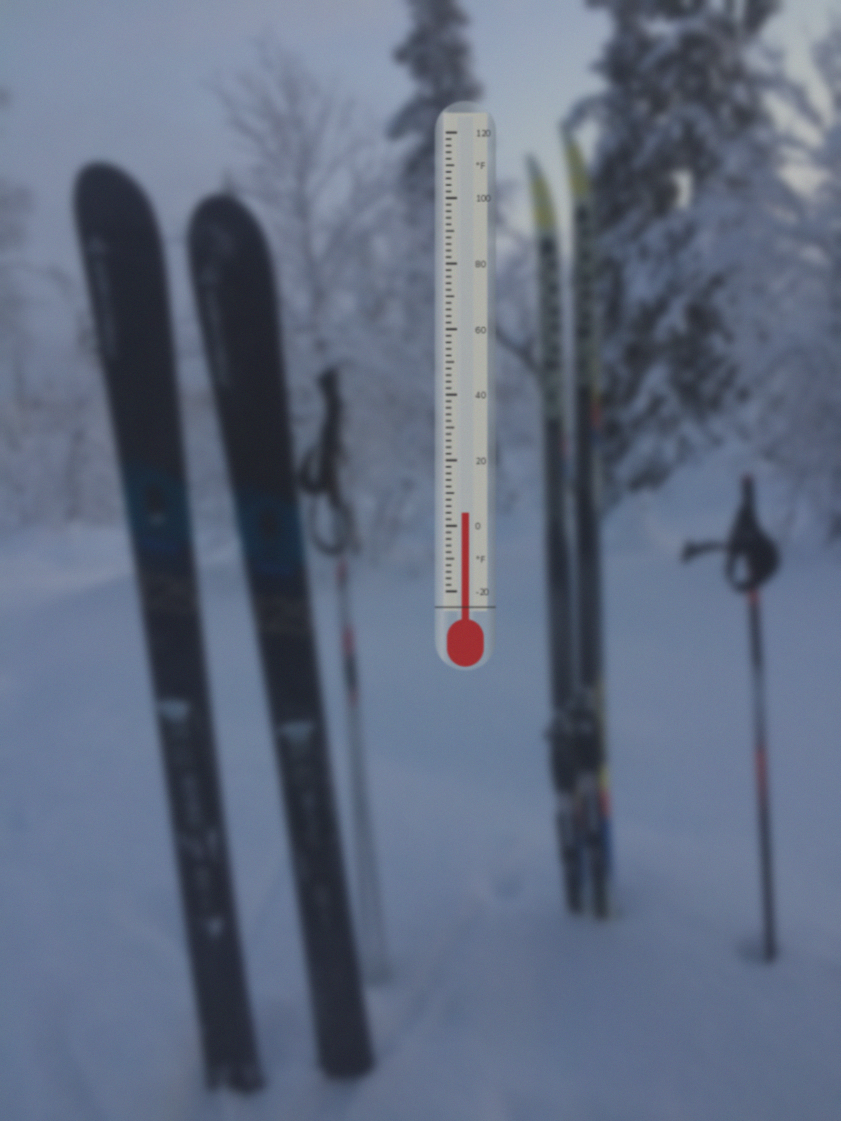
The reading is 4 °F
